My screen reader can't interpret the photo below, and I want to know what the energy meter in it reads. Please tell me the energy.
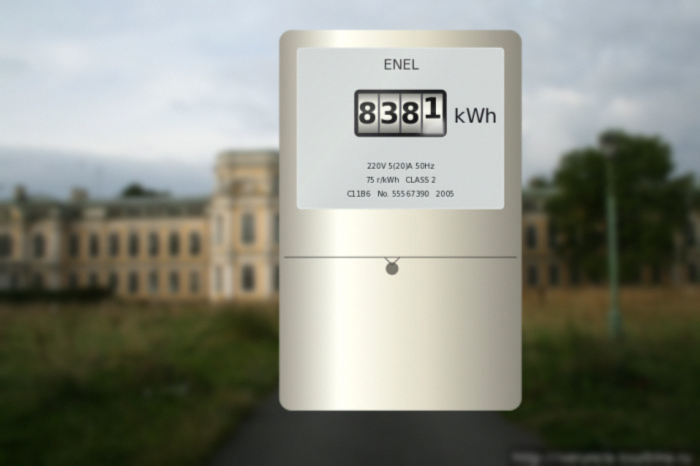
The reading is 8381 kWh
